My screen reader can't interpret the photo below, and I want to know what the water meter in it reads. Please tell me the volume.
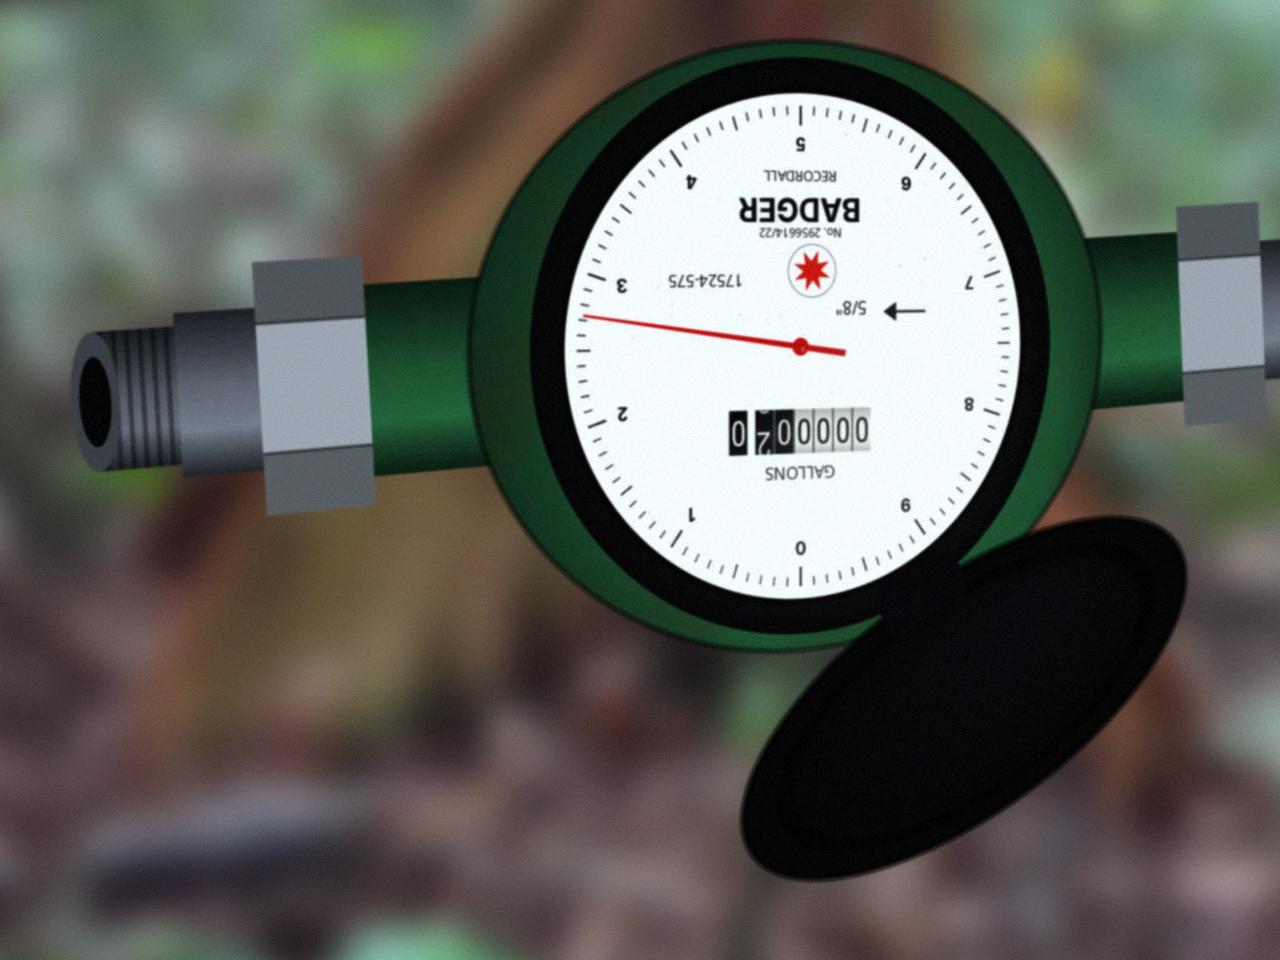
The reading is 22.7 gal
